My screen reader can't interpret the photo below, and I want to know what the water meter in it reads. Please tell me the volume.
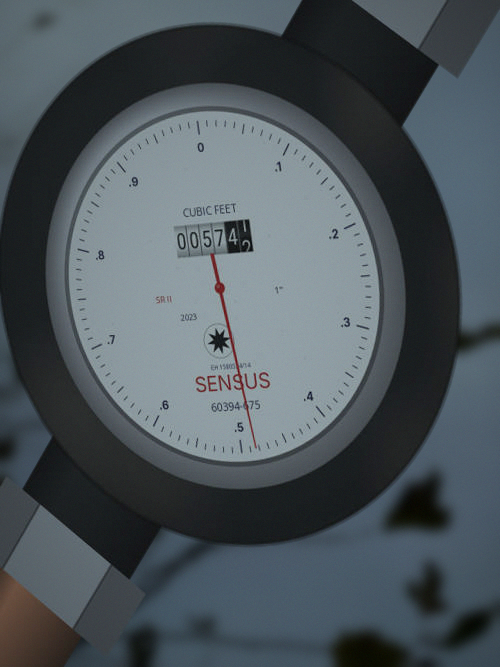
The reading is 5741.48 ft³
